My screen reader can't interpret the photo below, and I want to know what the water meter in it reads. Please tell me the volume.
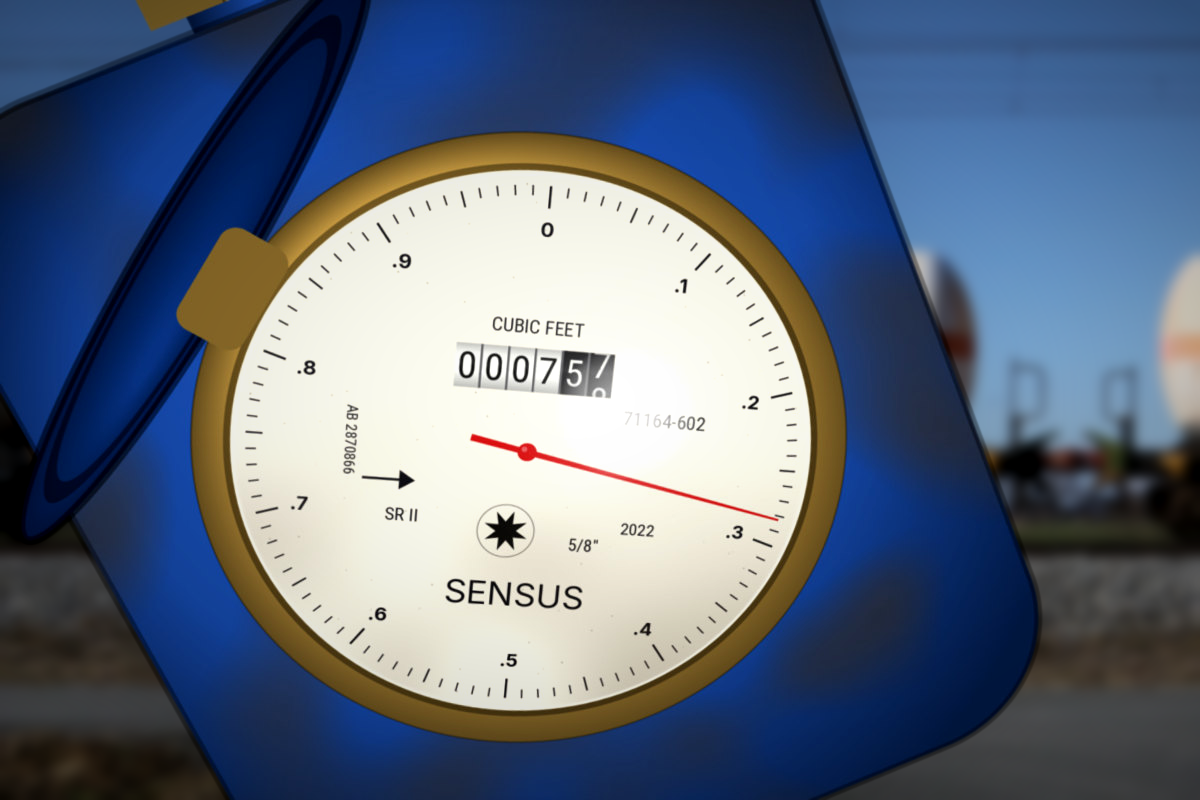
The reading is 757.28 ft³
